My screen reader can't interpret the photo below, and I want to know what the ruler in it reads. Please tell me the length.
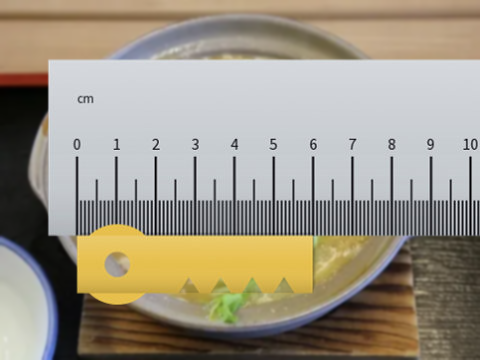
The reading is 6 cm
